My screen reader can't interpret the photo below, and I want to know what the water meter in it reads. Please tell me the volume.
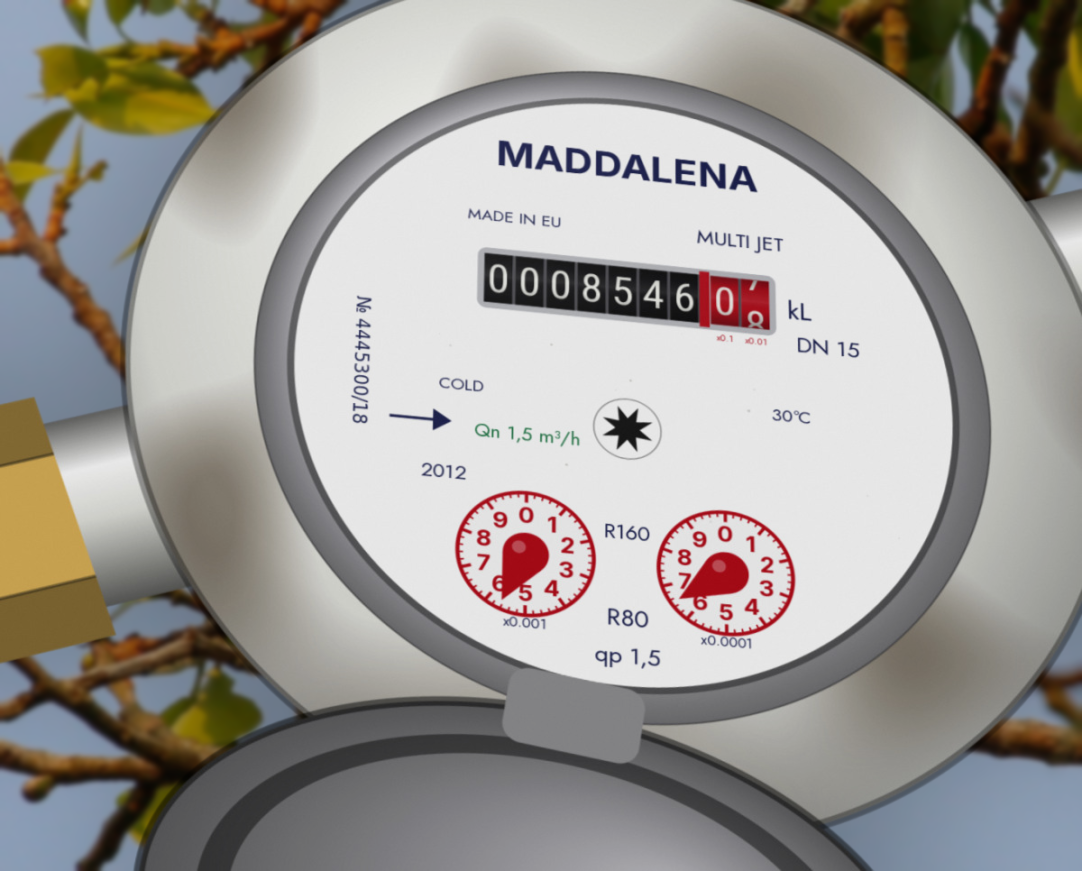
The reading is 8546.0756 kL
